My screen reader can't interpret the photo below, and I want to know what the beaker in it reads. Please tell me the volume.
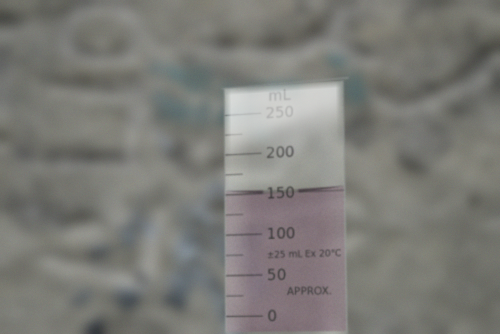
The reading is 150 mL
